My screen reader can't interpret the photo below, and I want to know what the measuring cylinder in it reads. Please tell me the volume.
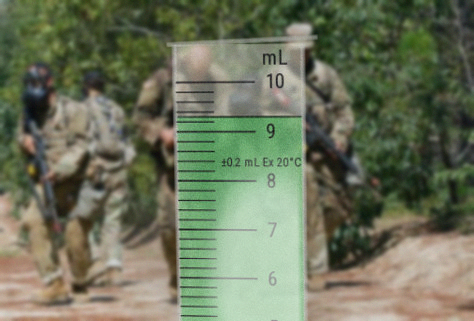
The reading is 9.3 mL
